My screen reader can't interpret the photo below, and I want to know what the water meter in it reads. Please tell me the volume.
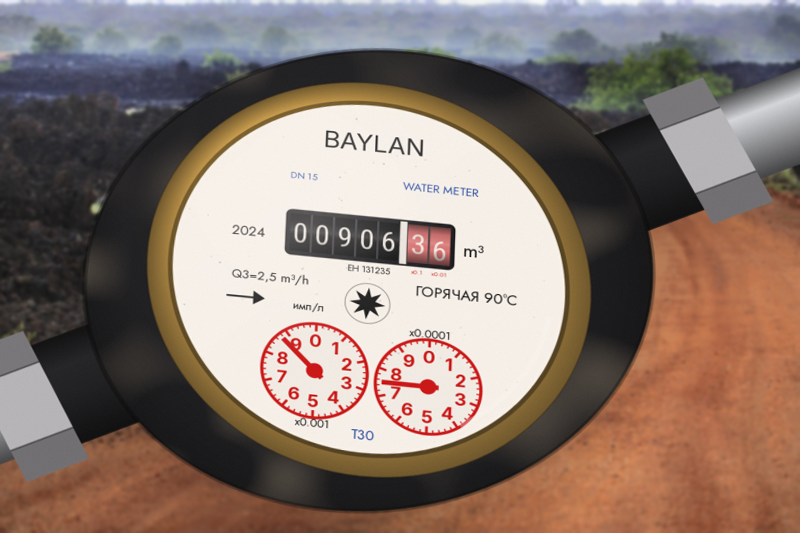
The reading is 906.3587 m³
